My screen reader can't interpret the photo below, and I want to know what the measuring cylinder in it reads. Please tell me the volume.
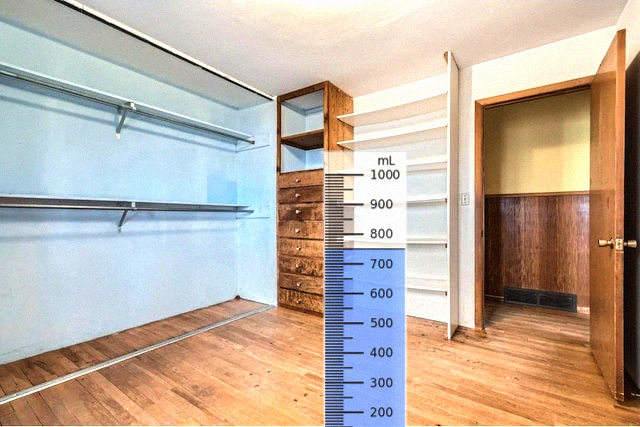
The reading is 750 mL
